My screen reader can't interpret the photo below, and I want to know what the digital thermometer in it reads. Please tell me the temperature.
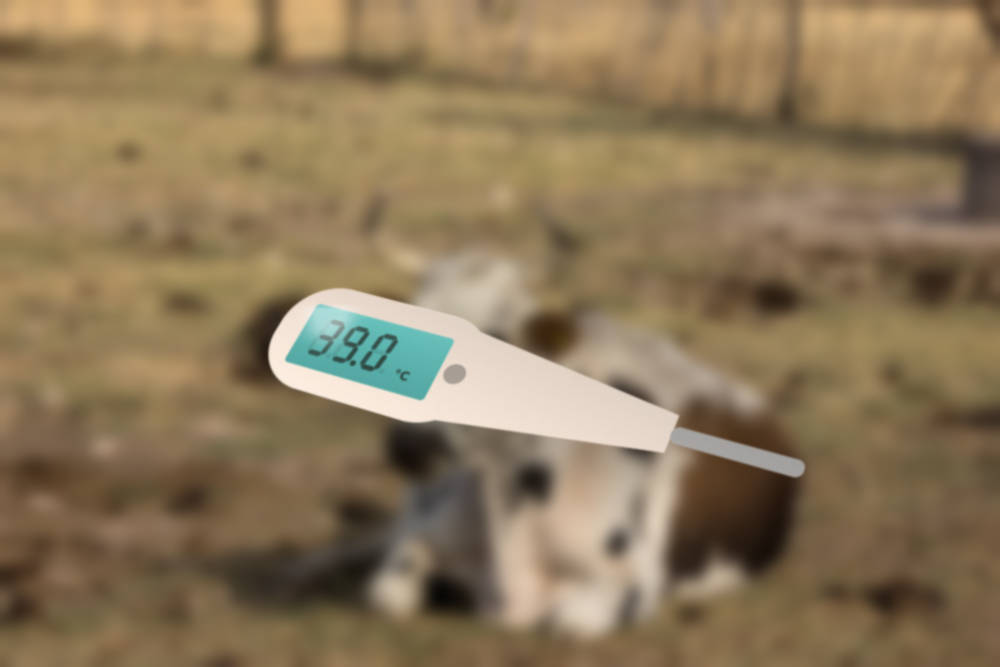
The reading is 39.0 °C
